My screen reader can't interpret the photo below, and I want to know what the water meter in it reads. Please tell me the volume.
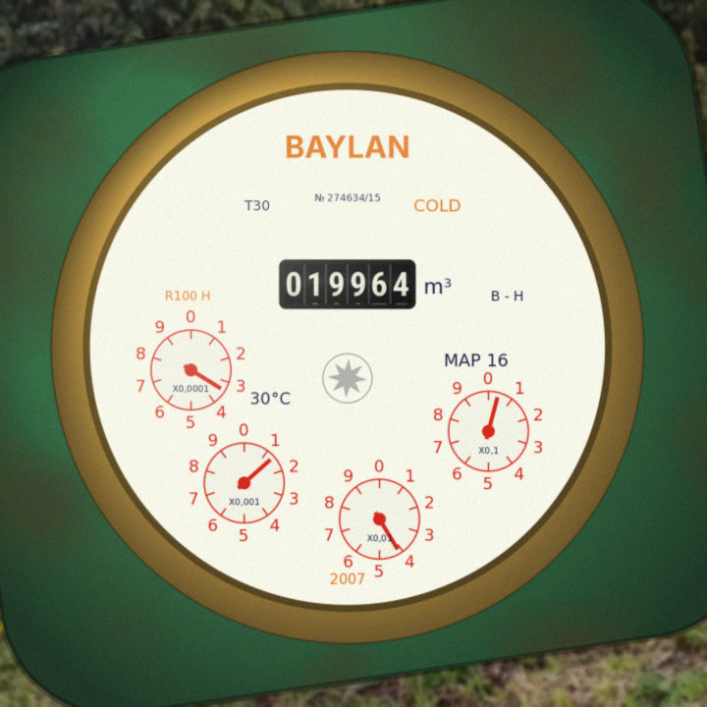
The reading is 19964.0413 m³
